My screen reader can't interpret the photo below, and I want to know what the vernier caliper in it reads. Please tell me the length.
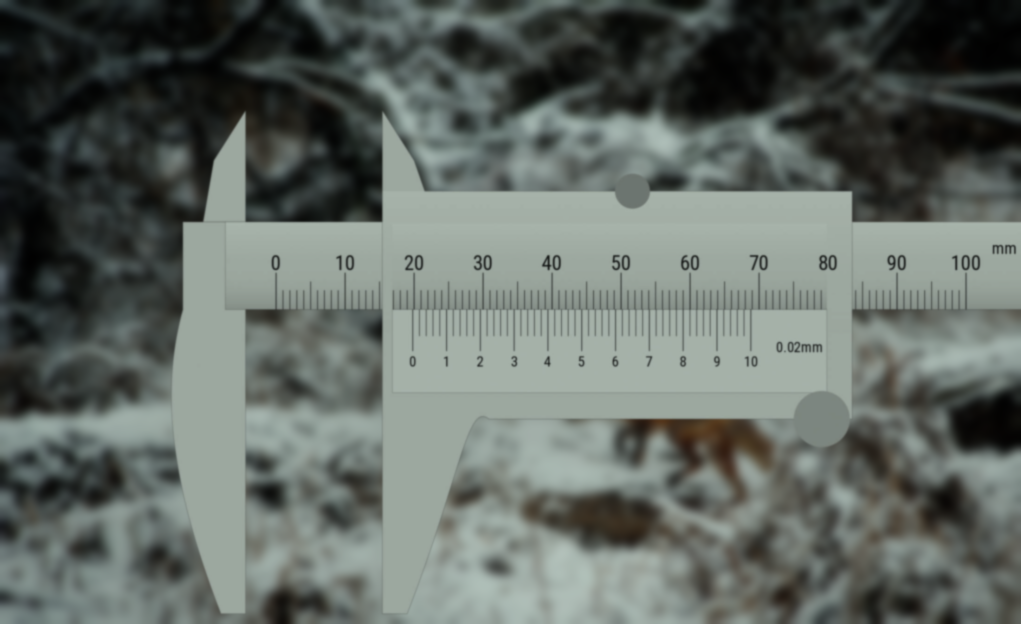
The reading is 19.8 mm
